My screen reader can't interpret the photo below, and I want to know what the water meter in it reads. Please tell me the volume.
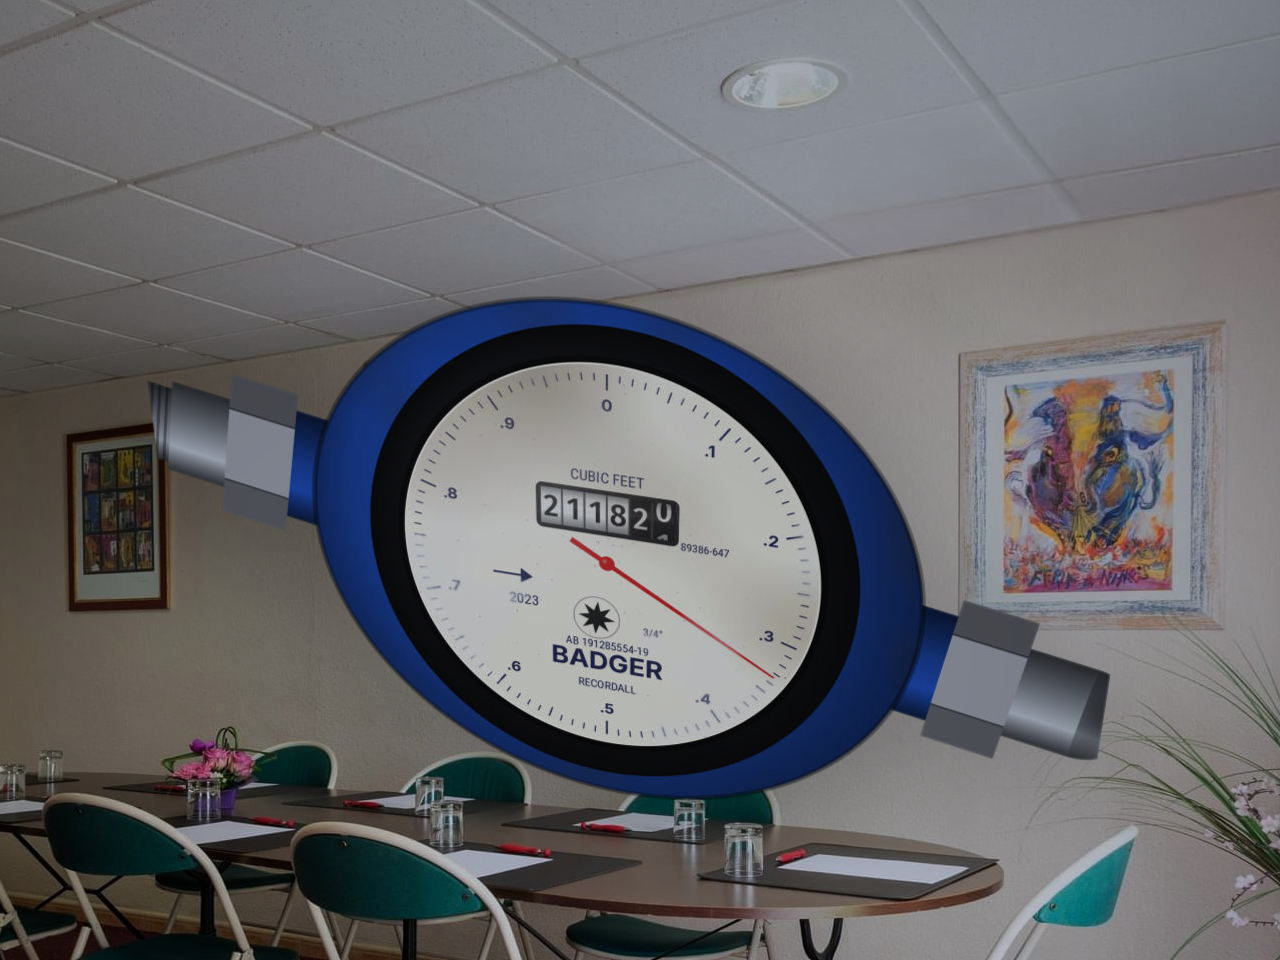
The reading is 211820.33 ft³
